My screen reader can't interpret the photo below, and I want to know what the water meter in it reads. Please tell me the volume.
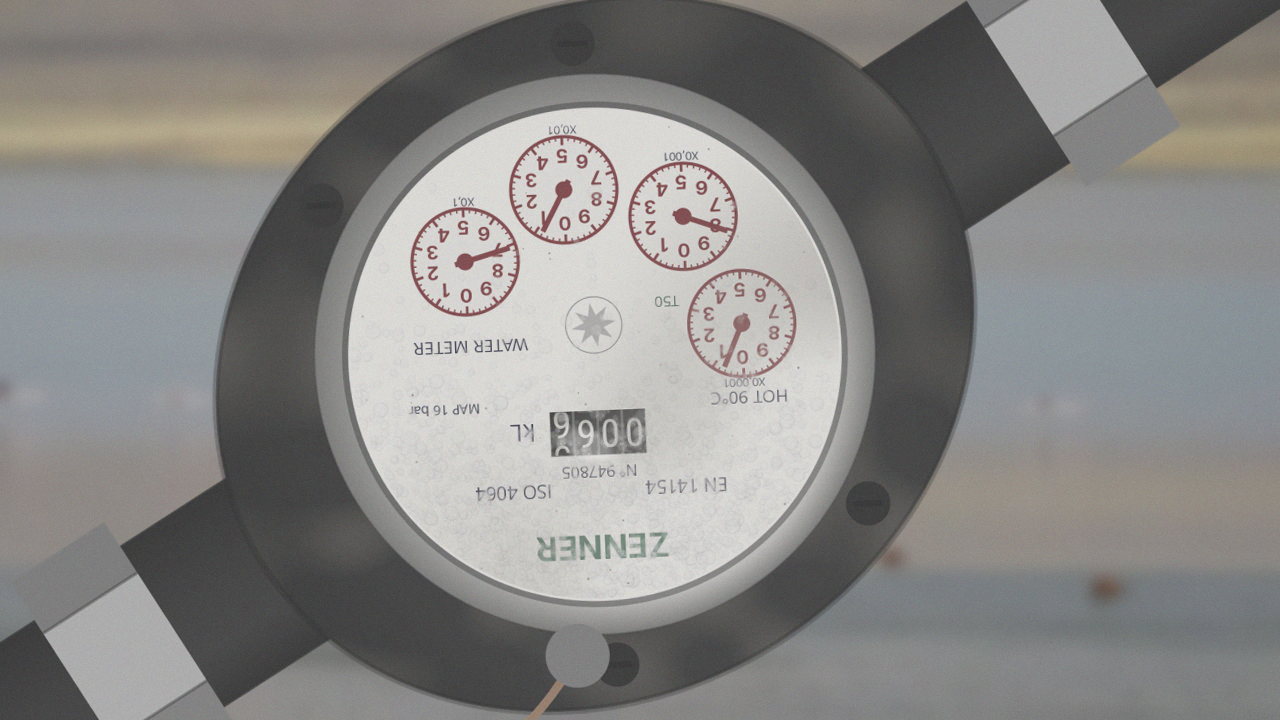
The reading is 65.7080 kL
